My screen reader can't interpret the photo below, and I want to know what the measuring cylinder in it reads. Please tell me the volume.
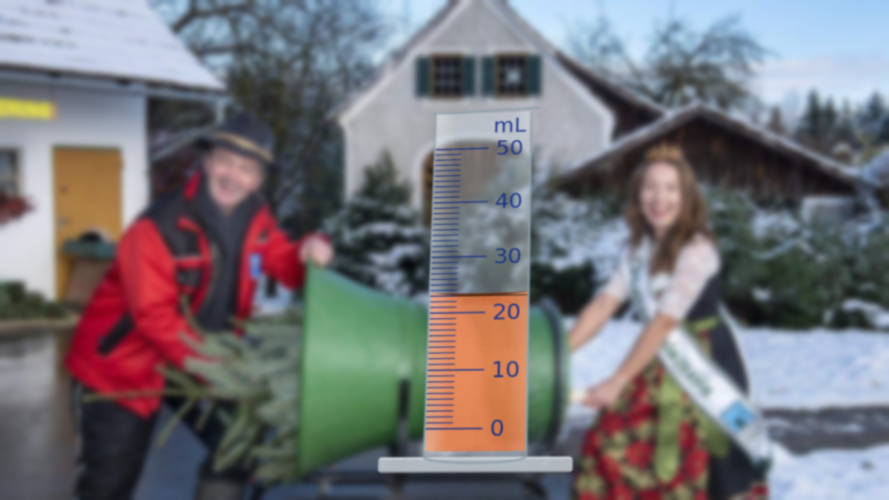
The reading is 23 mL
